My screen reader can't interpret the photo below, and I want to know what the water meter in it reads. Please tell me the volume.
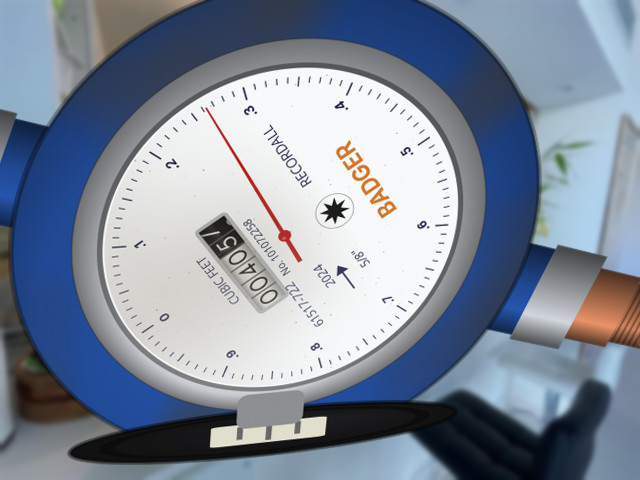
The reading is 4057.26 ft³
